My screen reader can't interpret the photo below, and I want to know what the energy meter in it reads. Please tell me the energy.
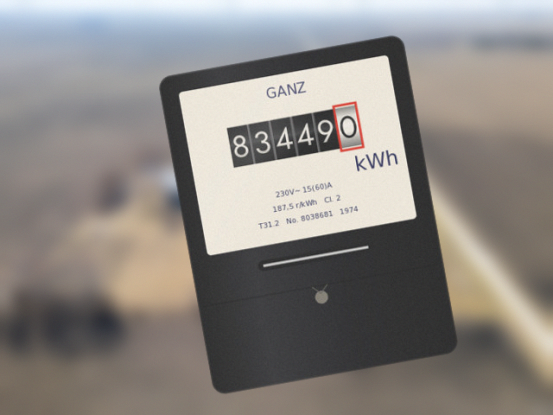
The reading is 83449.0 kWh
